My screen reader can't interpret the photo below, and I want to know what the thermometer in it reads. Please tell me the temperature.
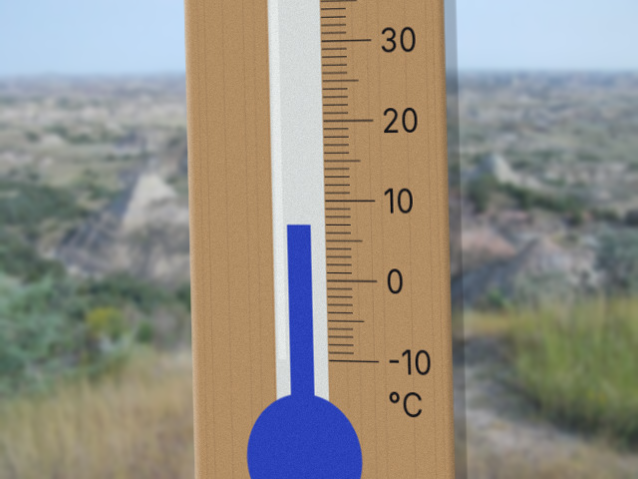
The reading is 7 °C
